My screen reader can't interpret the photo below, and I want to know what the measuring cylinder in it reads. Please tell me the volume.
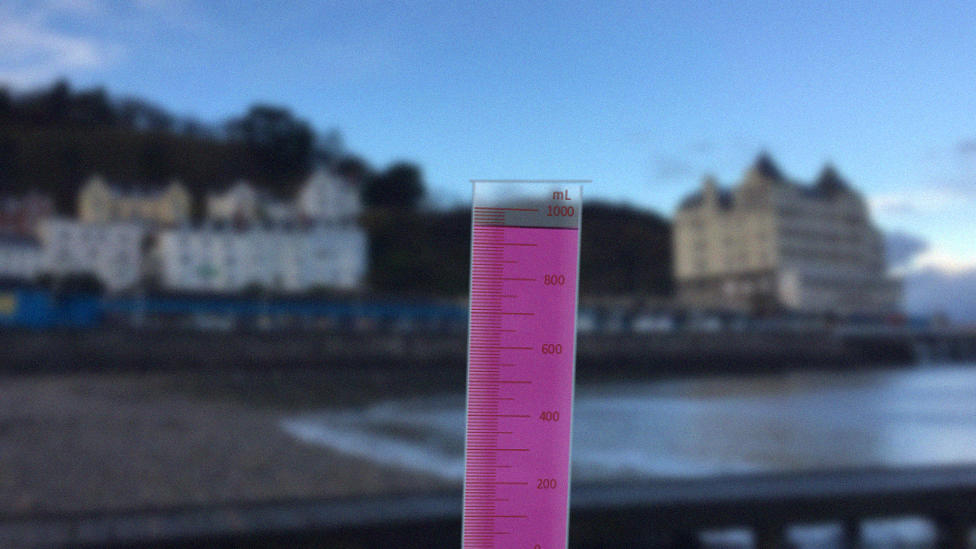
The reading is 950 mL
